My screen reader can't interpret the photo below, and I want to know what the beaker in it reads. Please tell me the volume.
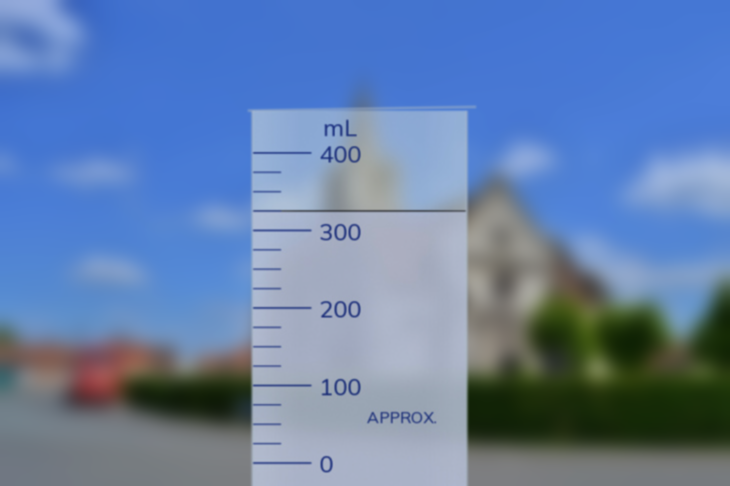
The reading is 325 mL
